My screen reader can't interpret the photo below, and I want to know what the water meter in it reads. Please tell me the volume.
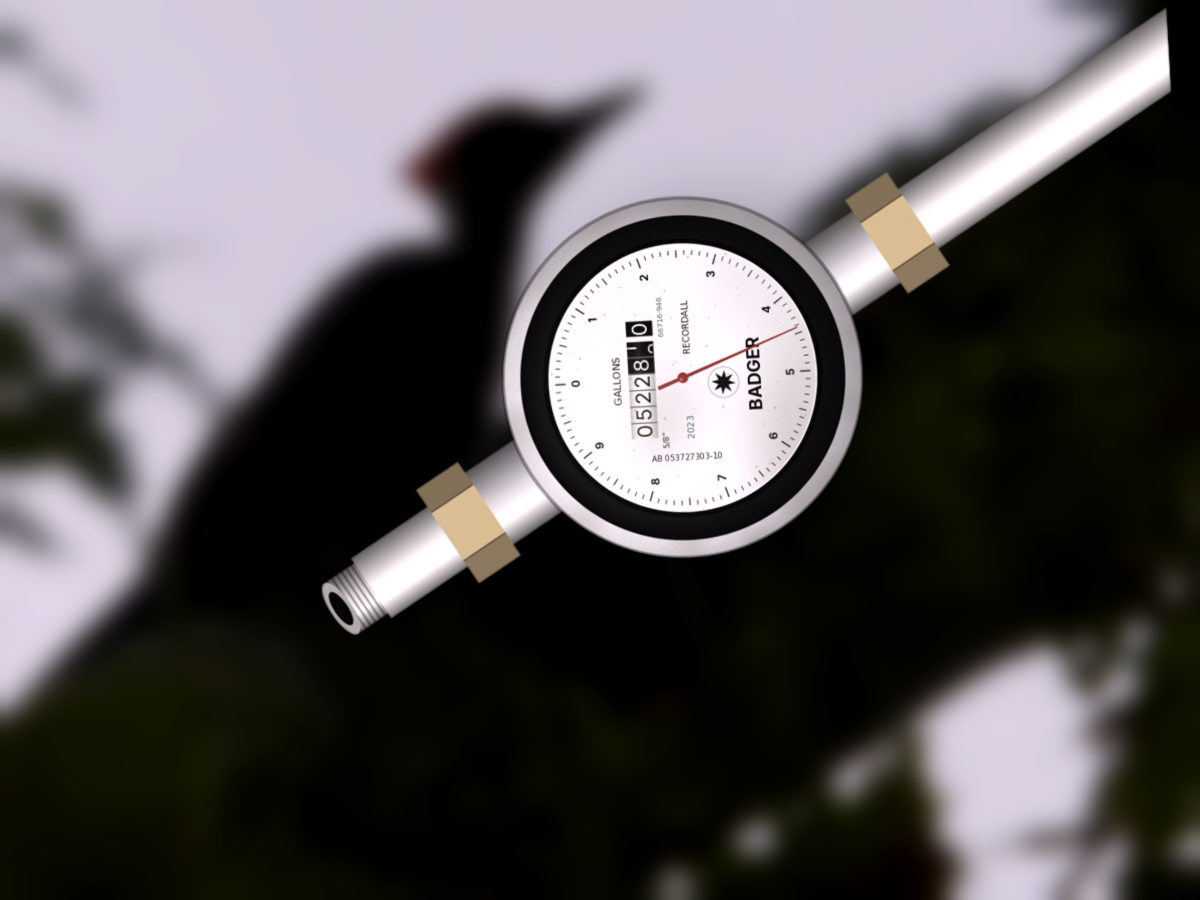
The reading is 522814.4 gal
